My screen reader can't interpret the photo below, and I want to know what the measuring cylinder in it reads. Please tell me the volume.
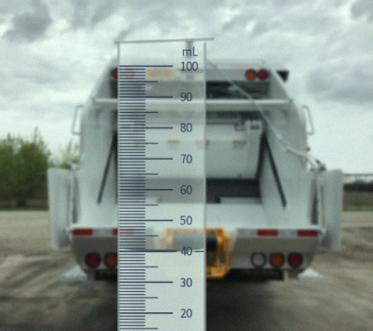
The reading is 40 mL
